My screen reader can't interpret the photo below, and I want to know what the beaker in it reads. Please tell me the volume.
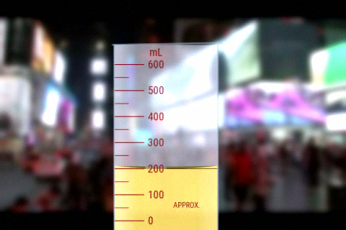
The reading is 200 mL
